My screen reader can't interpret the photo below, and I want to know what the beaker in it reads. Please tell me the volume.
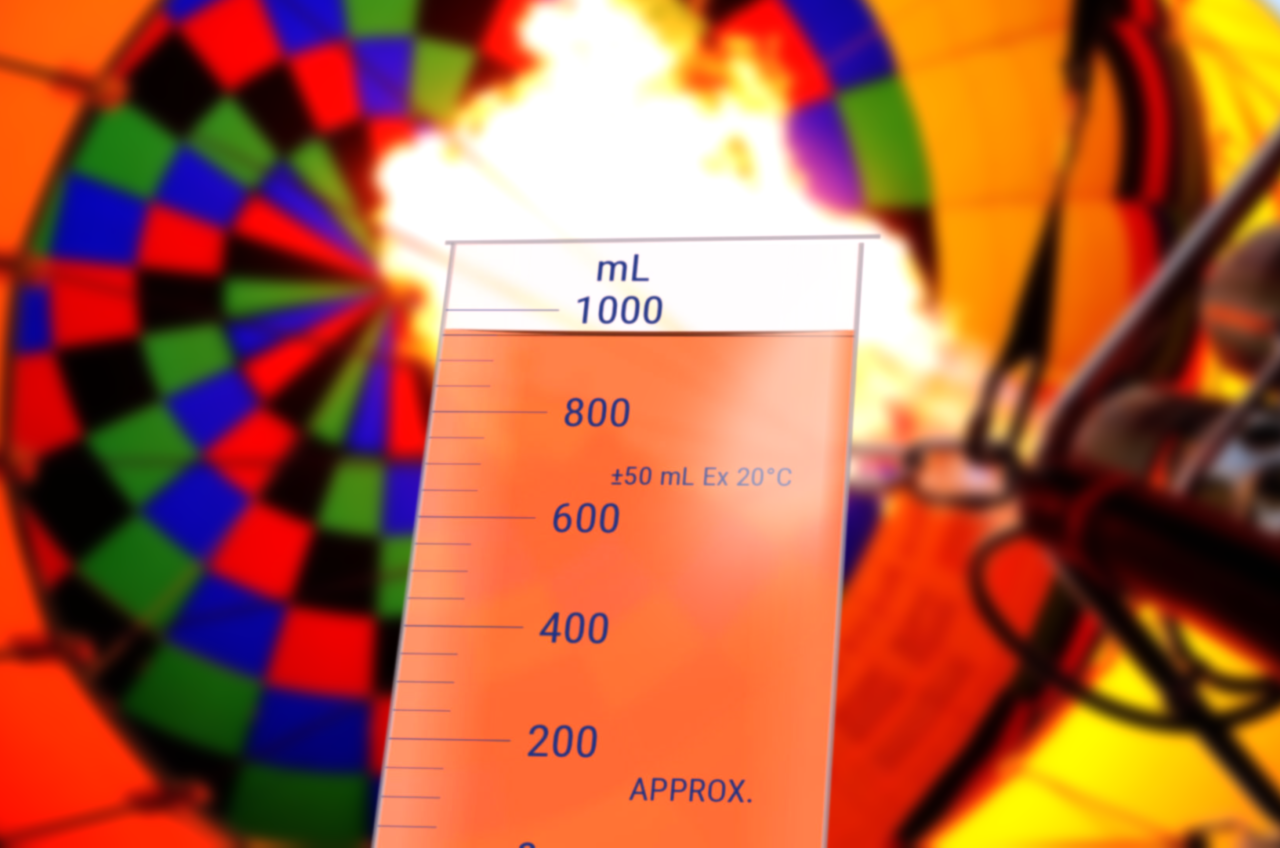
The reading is 950 mL
